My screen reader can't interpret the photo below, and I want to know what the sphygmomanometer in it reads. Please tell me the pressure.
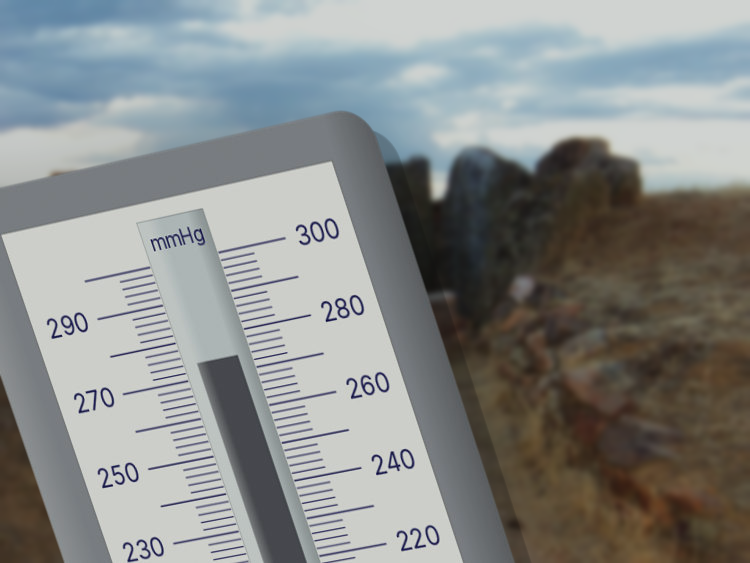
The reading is 274 mmHg
